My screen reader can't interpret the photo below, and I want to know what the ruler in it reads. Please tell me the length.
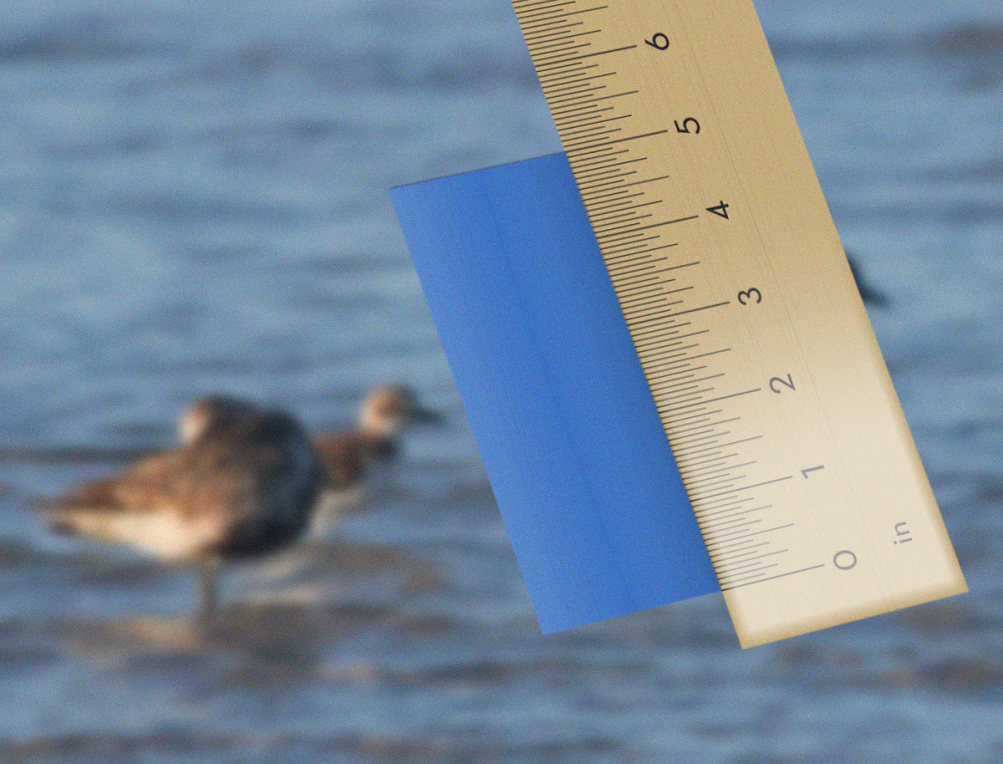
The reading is 5 in
